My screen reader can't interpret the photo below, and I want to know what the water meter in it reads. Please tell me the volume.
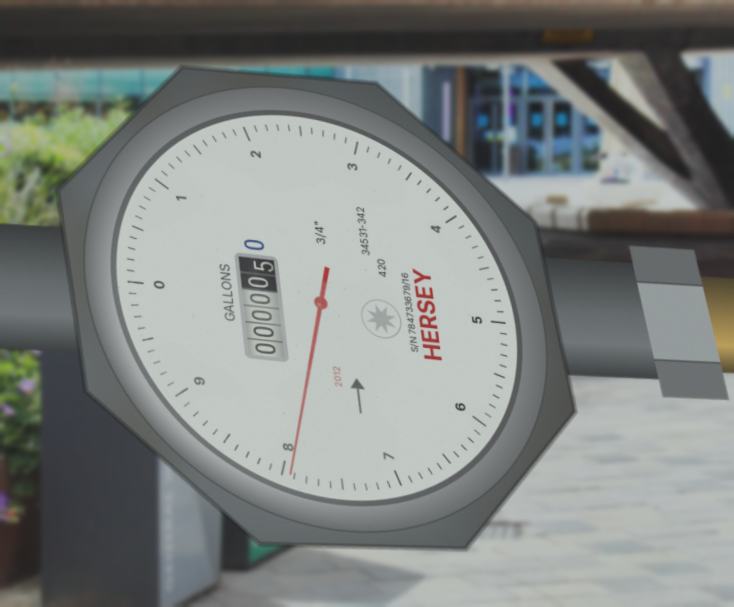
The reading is 47.9 gal
